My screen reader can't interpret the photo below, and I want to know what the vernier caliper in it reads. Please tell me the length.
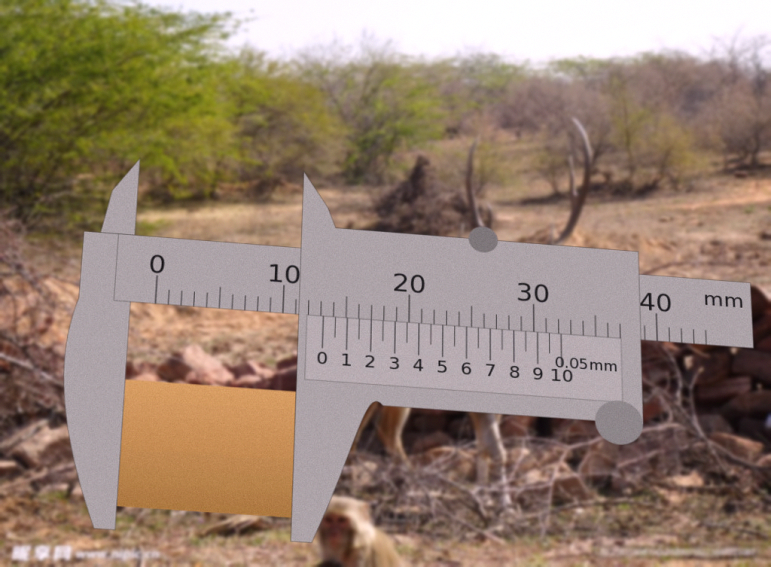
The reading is 13.2 mm
